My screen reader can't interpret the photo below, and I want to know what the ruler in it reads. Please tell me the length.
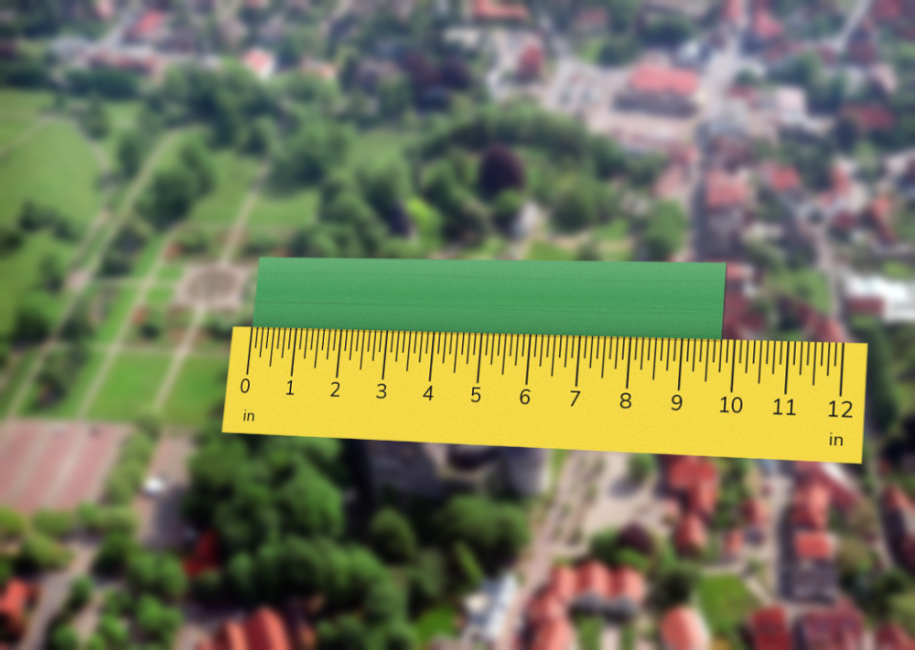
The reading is 9.75 in
